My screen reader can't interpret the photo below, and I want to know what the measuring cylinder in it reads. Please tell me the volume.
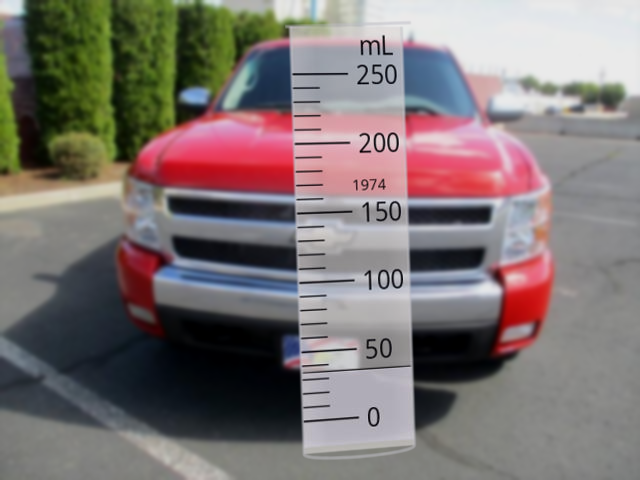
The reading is 35 mL
